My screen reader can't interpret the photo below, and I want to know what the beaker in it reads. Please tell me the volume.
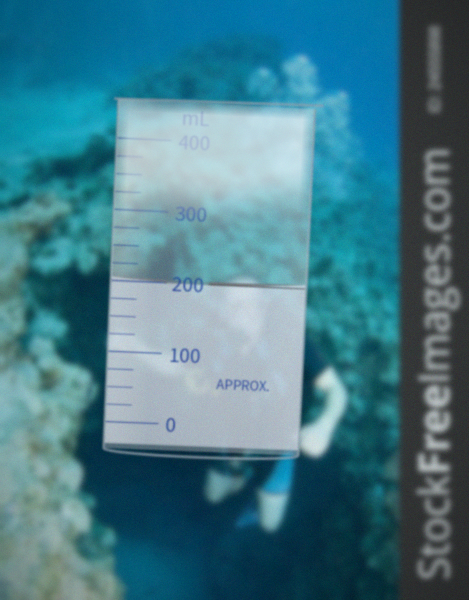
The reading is 200 mL
